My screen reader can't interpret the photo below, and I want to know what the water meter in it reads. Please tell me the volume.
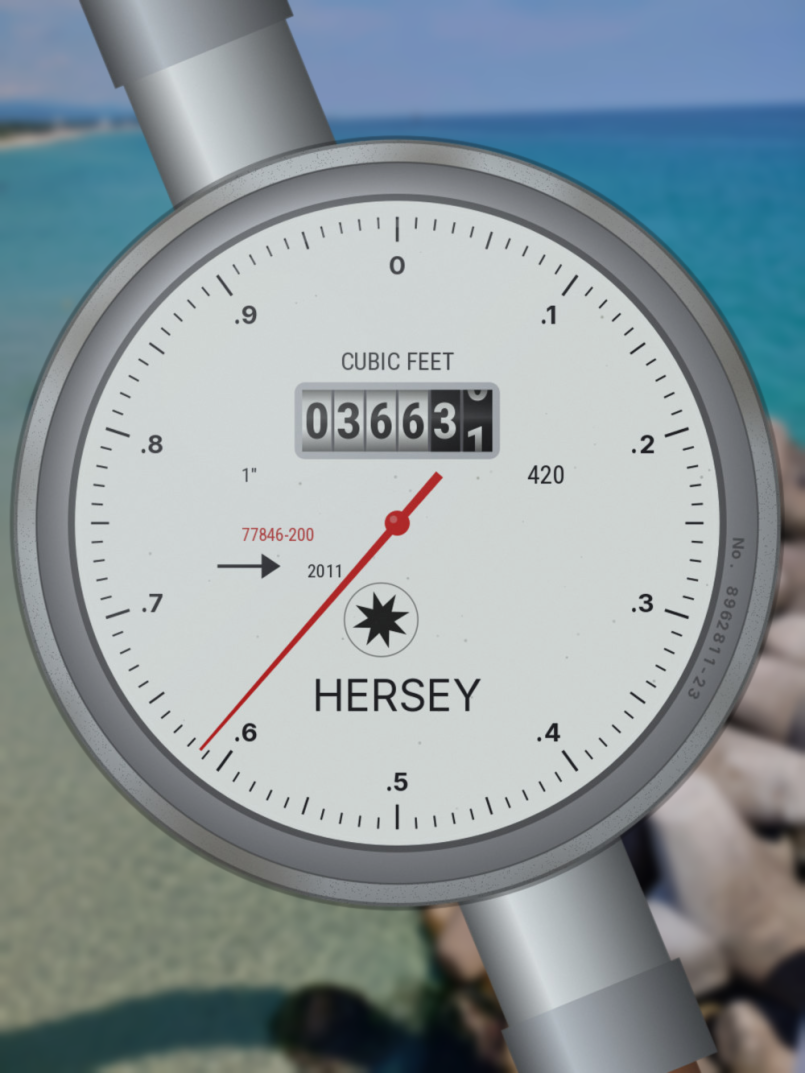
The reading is 36630.61 ft³
